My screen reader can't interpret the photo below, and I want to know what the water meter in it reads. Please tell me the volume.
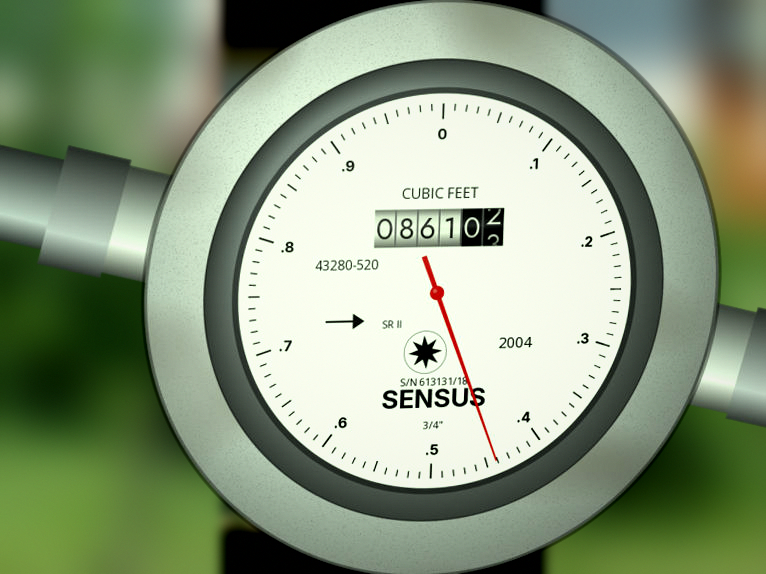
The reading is 86102.44 ft³
